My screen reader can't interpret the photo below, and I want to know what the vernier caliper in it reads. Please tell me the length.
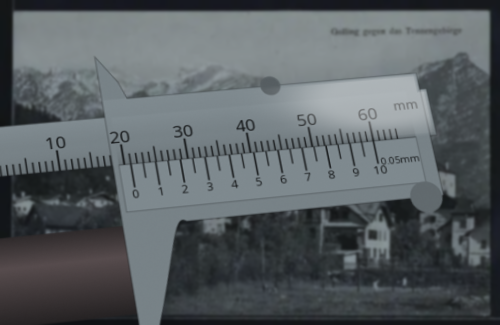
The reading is 21.0 mm
